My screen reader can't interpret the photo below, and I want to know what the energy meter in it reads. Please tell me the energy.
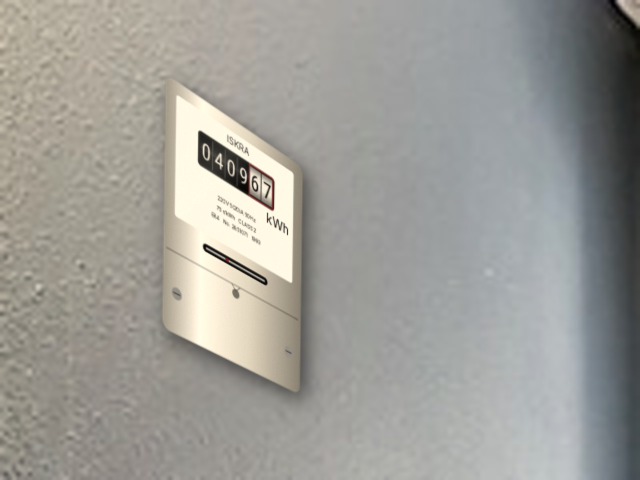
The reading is 409.67 kWh
